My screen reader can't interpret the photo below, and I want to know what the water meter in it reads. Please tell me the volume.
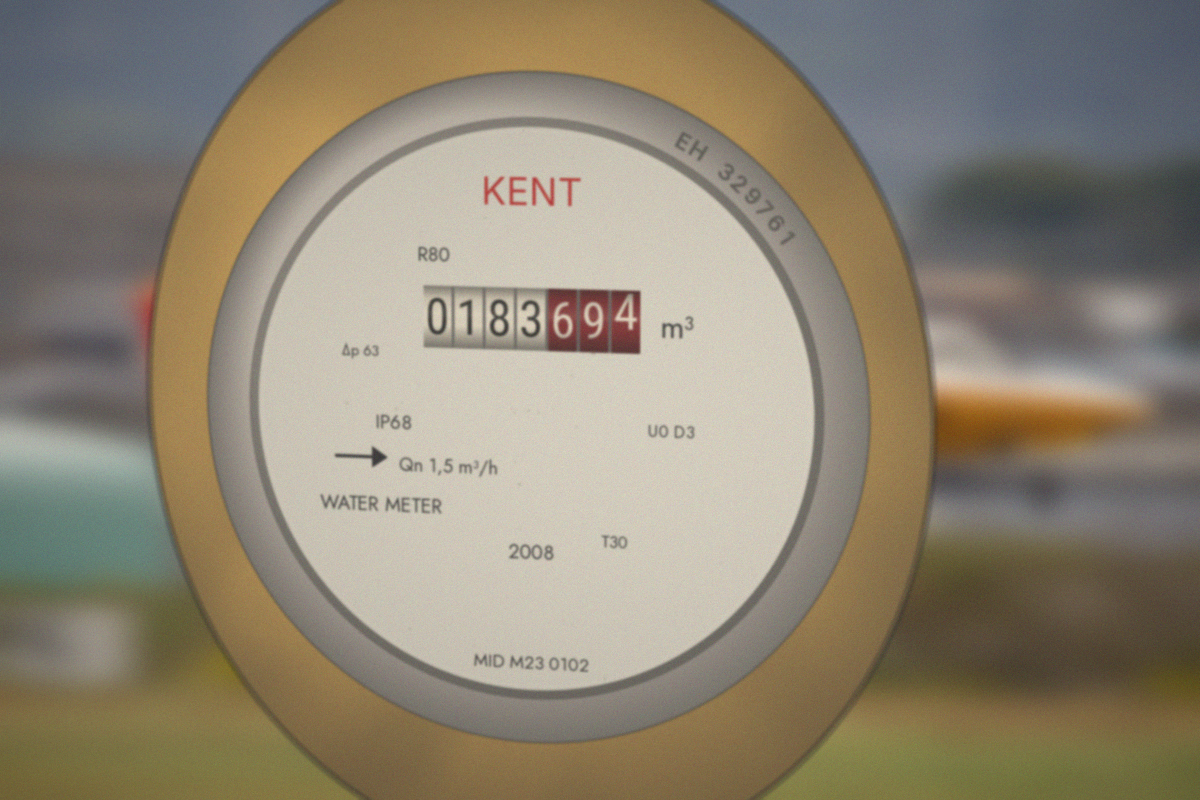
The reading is 183.694 m³
